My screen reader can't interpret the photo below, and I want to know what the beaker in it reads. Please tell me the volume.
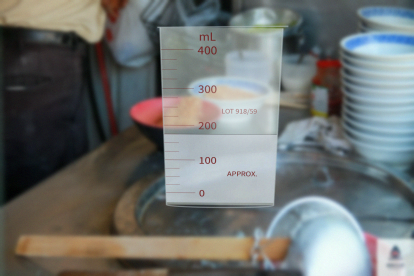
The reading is 175 mL
